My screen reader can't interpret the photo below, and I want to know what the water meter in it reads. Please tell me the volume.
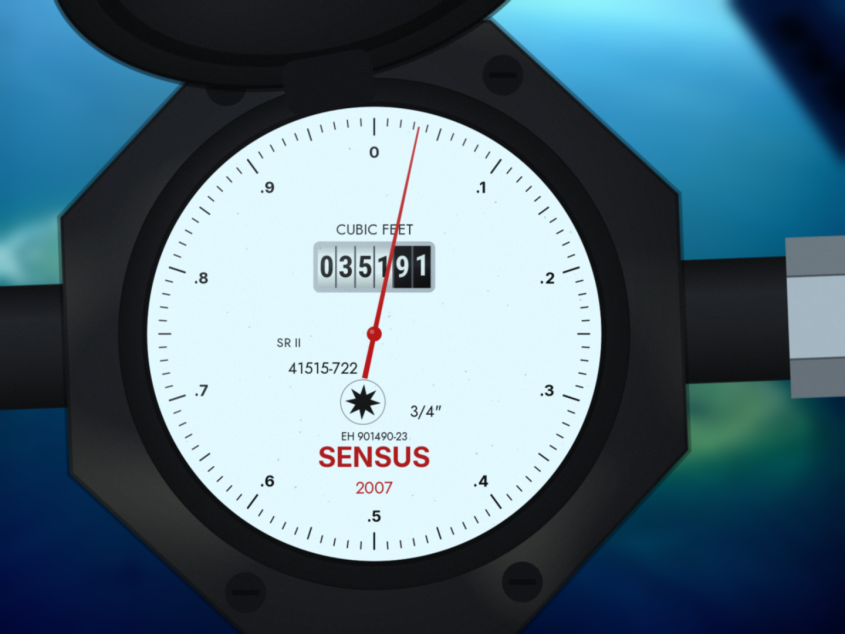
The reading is 35191.03 ft³
